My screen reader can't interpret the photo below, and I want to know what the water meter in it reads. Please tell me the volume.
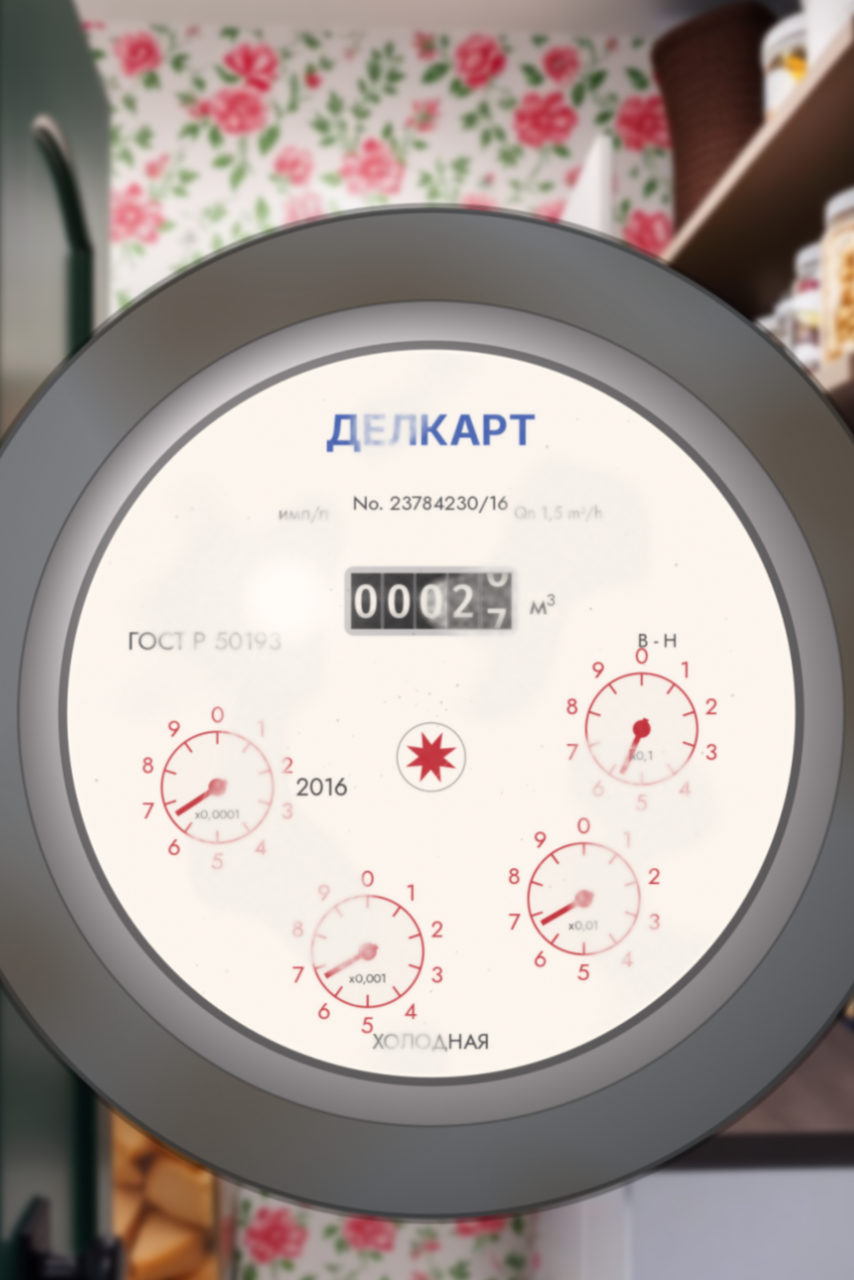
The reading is 26.5666 m³
